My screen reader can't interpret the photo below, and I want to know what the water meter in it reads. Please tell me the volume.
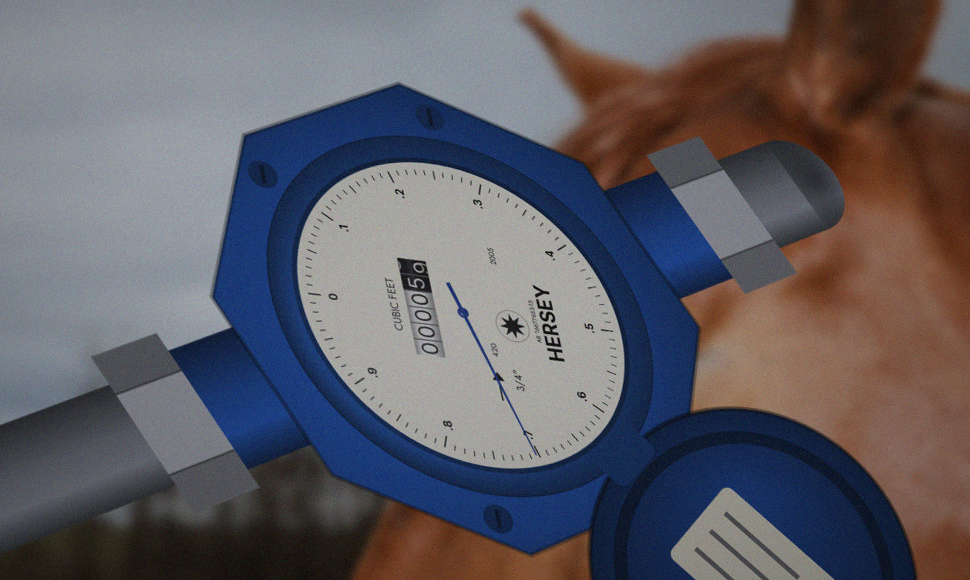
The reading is 58.70 ft³
